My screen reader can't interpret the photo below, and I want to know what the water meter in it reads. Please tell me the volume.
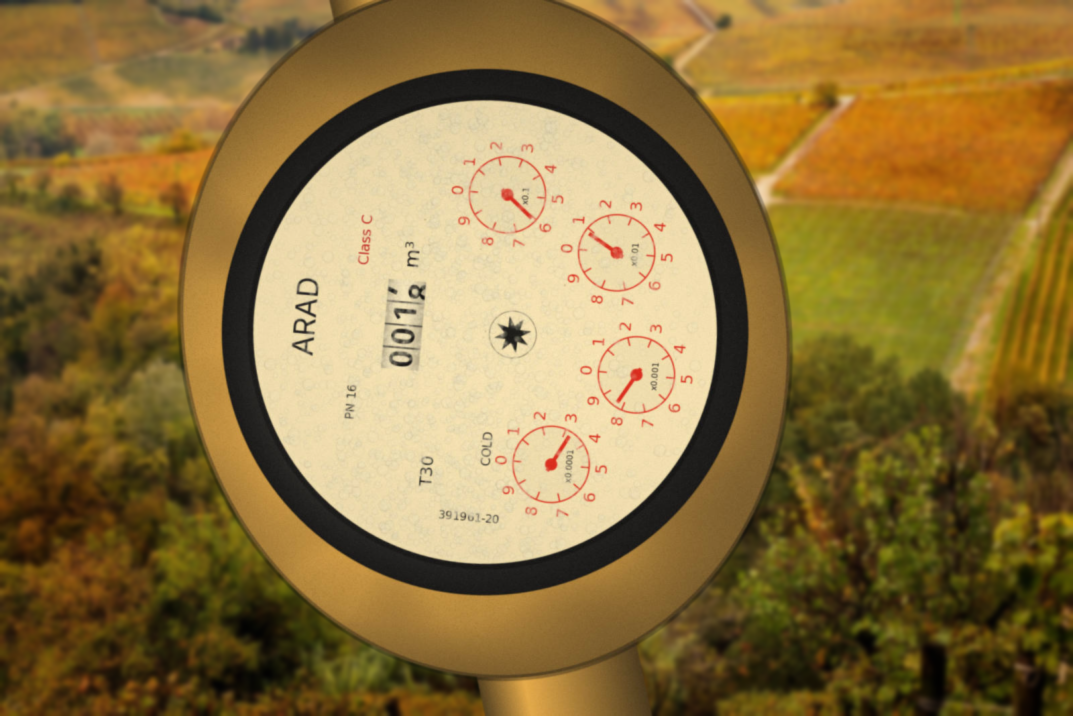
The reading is 17.6083 m³
